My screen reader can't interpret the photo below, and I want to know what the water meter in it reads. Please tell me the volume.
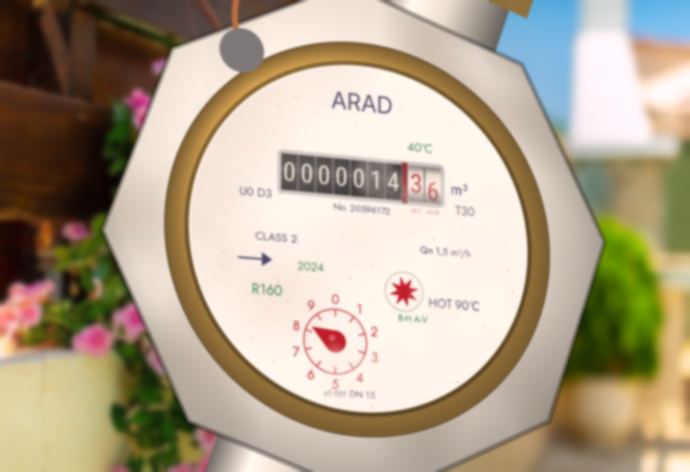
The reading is 14.358 m³
